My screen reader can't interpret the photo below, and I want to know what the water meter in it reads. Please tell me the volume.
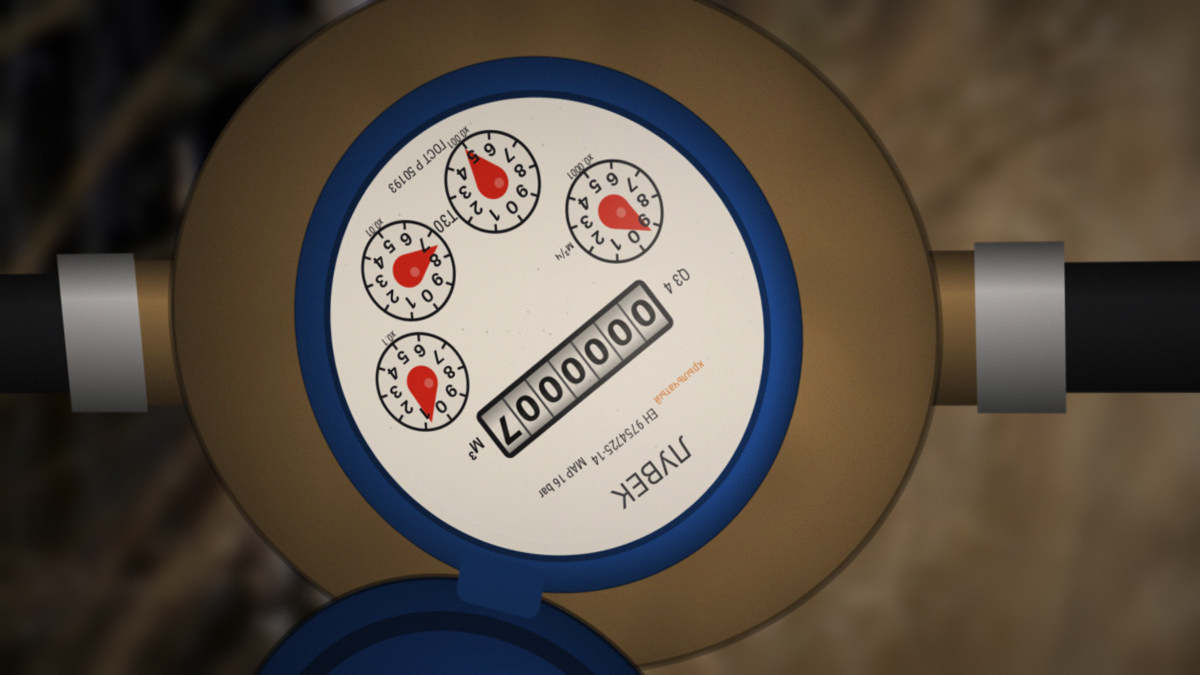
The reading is 7.0749 m³
